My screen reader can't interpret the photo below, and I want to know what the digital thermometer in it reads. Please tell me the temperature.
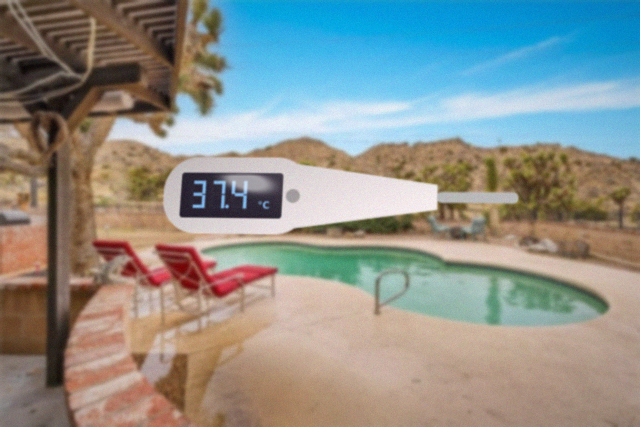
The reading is 37.4 °C
